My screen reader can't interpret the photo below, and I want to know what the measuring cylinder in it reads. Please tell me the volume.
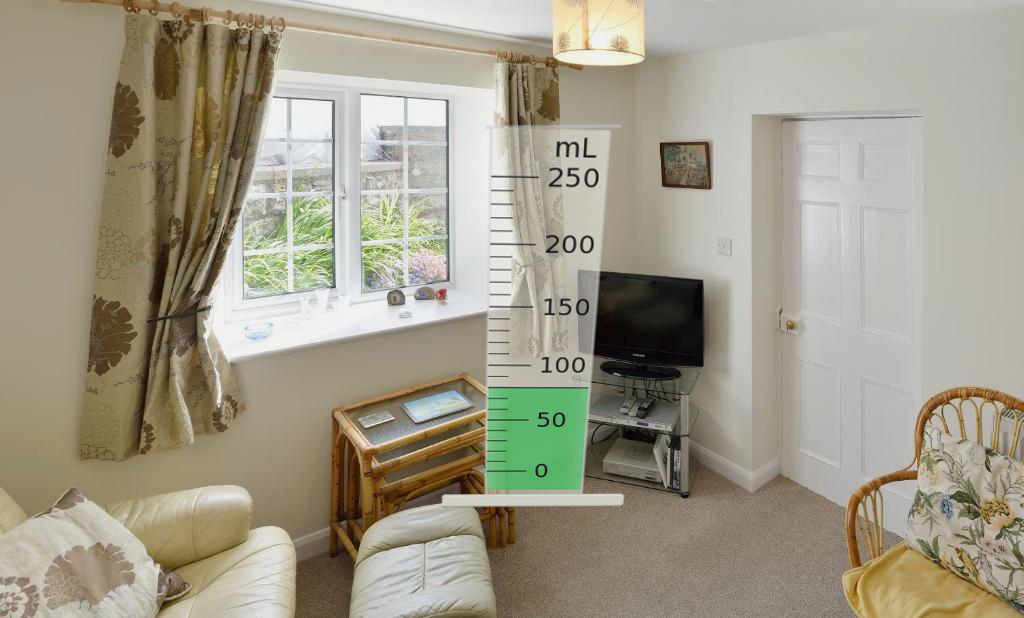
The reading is 80 mL
